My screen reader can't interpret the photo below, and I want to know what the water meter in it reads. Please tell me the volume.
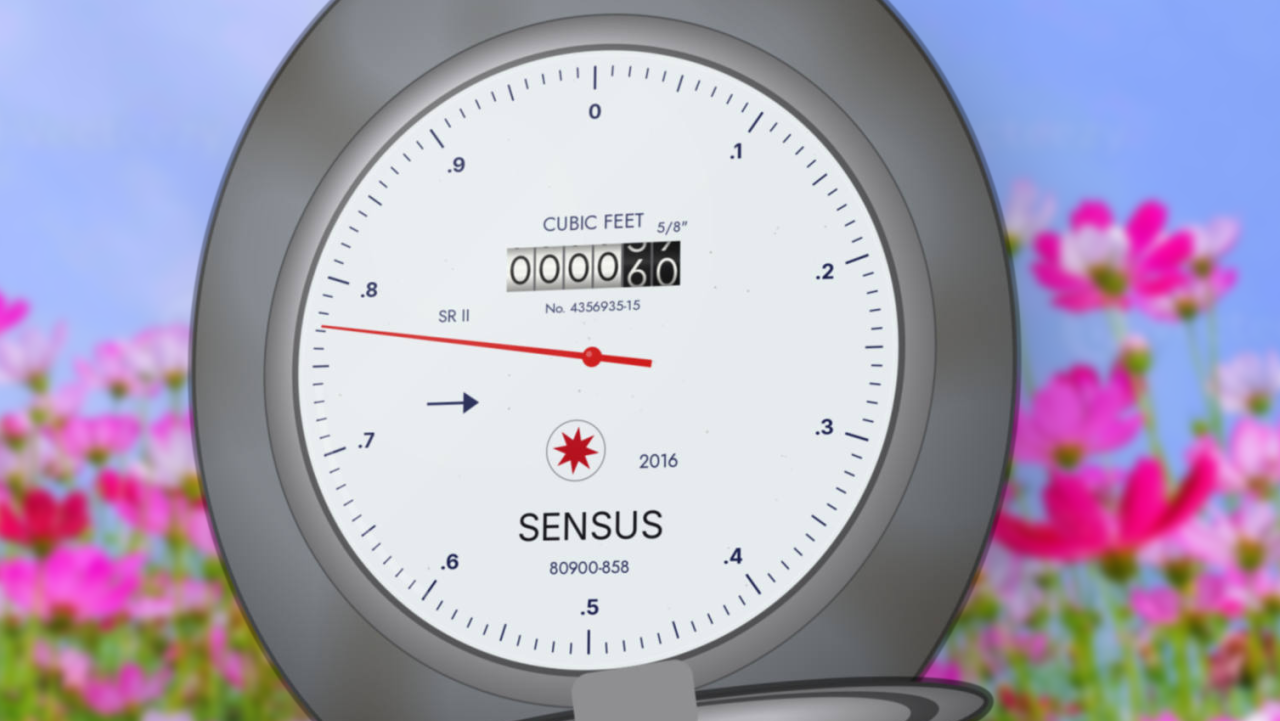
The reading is 59.77 ft³
